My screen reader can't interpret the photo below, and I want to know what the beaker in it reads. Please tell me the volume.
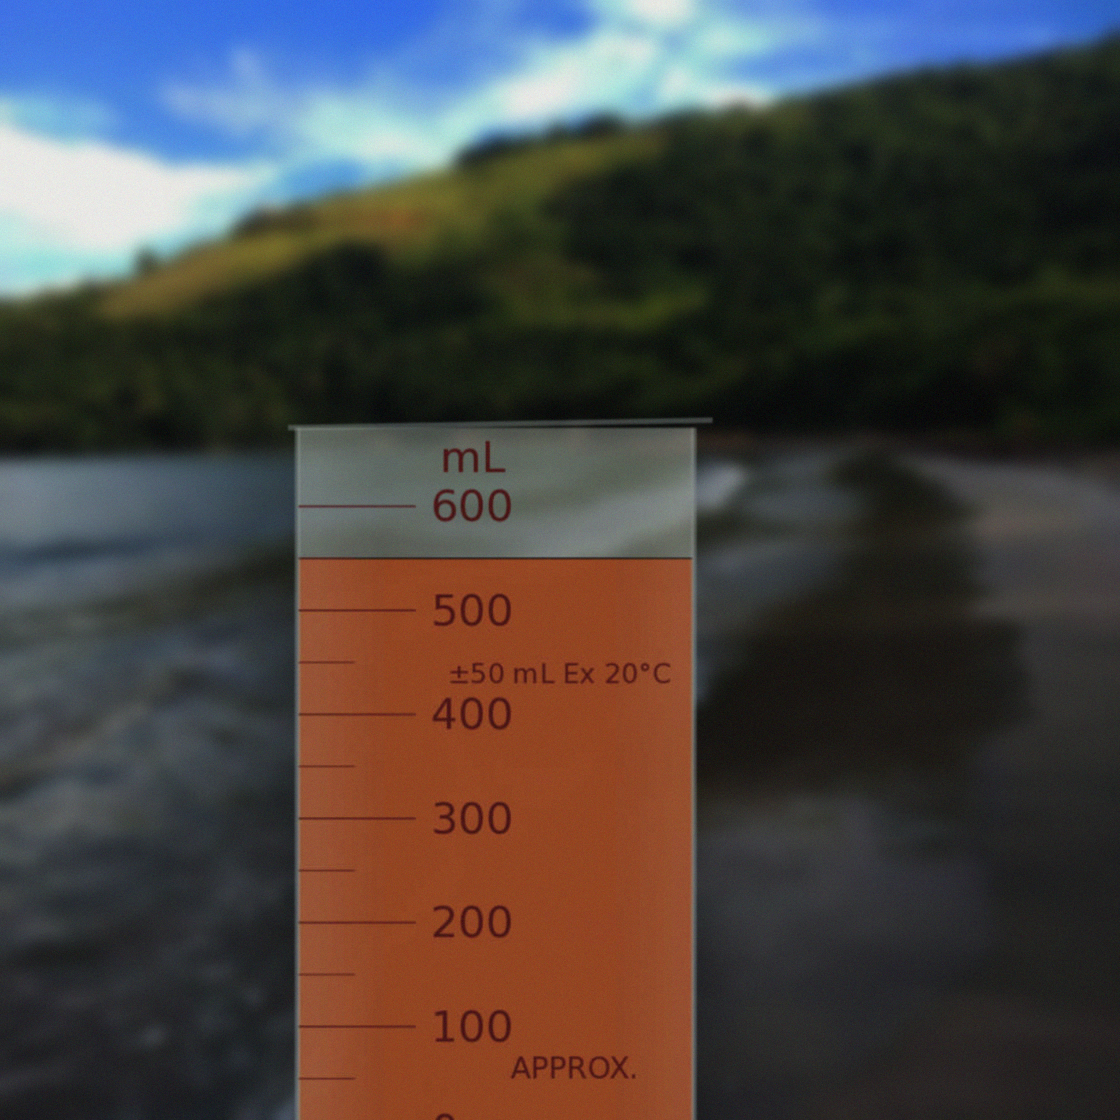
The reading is 550 mL
